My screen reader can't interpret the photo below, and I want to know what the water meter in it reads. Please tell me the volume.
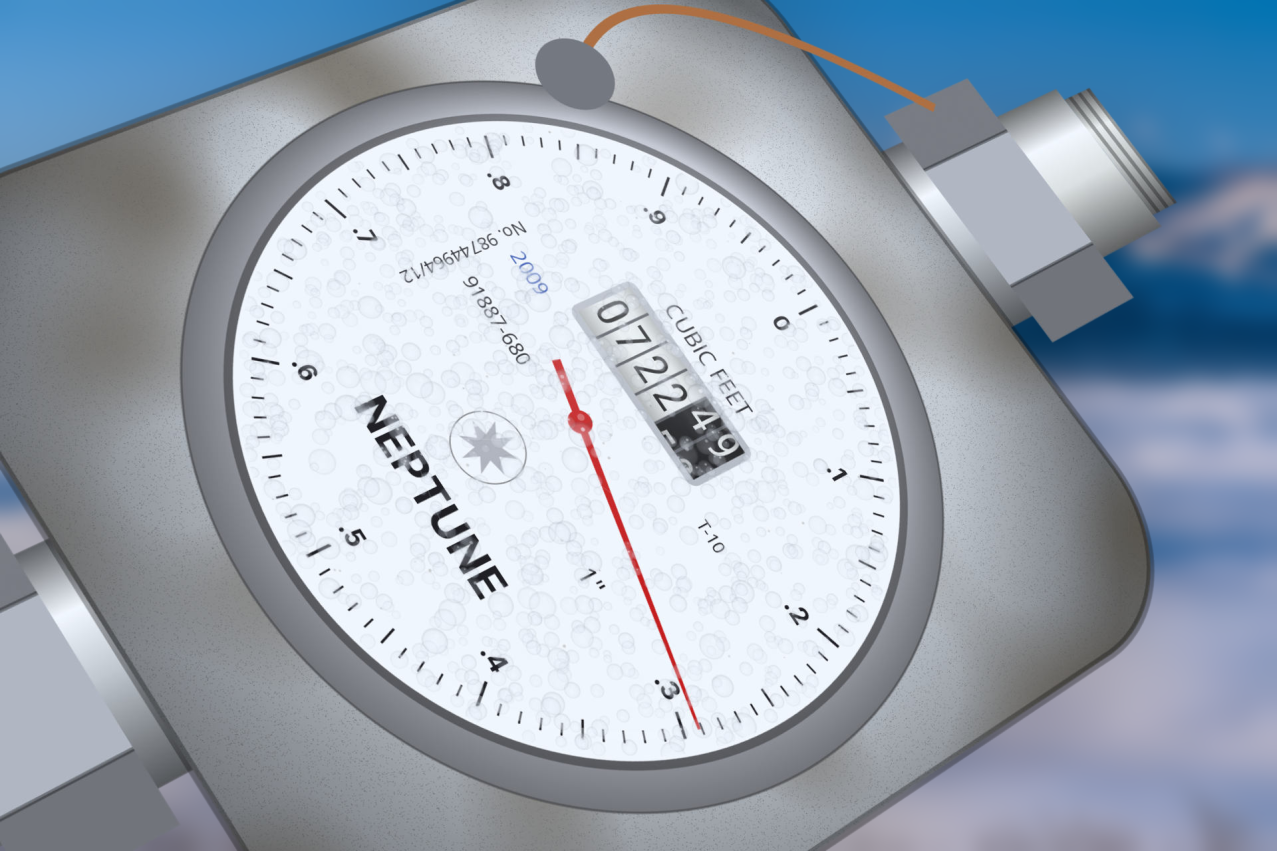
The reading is 72249.29 ft³
